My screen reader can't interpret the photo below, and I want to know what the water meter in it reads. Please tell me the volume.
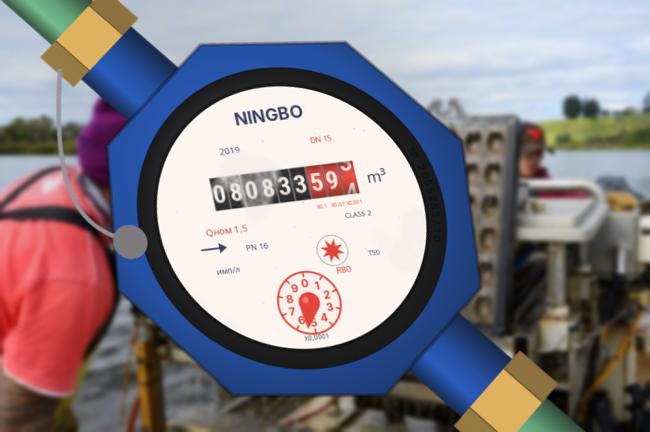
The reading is 80833.5935 m³
